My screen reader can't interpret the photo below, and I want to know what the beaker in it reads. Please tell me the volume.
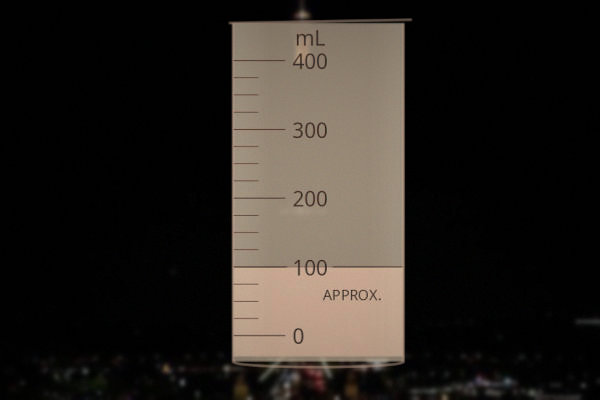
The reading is 100 mL
